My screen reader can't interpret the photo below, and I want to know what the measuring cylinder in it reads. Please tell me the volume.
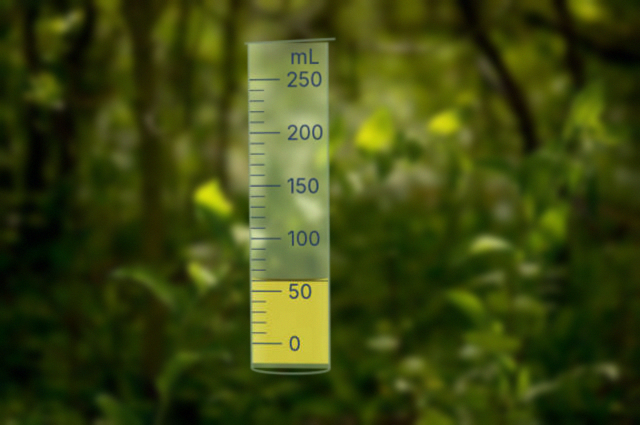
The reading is 60 mL
